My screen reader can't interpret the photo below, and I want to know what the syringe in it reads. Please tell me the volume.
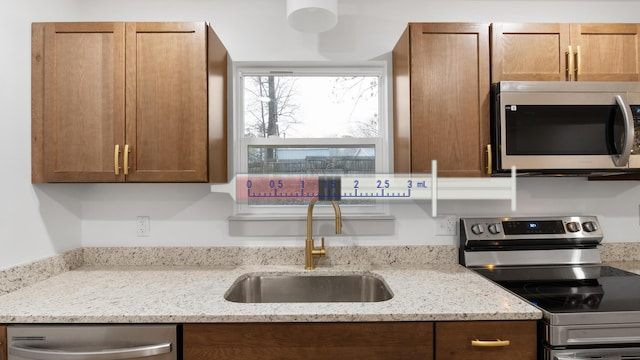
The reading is 1.3 mL
